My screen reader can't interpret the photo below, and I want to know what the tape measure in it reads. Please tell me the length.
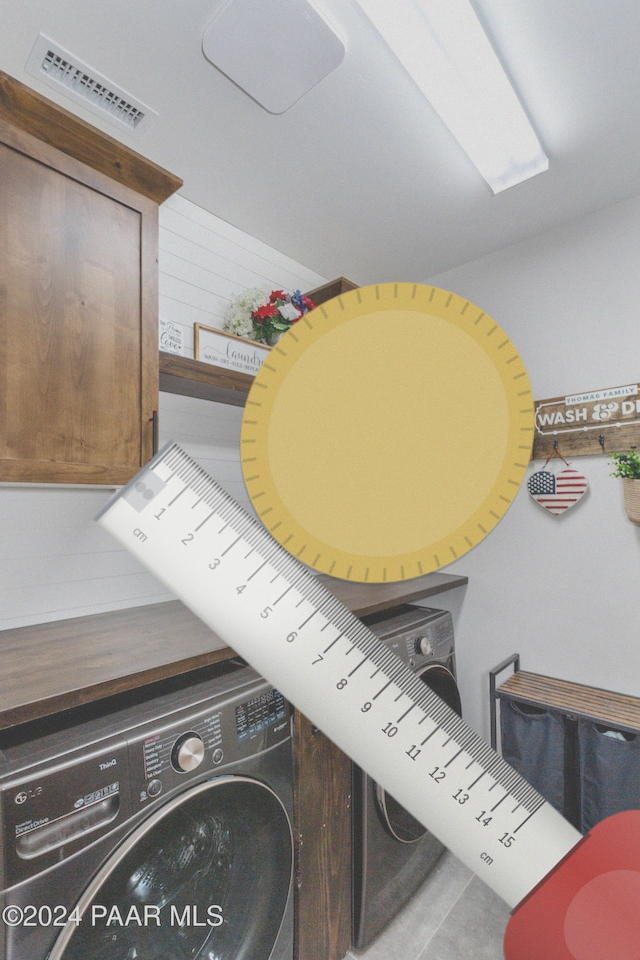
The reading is 8 cm
